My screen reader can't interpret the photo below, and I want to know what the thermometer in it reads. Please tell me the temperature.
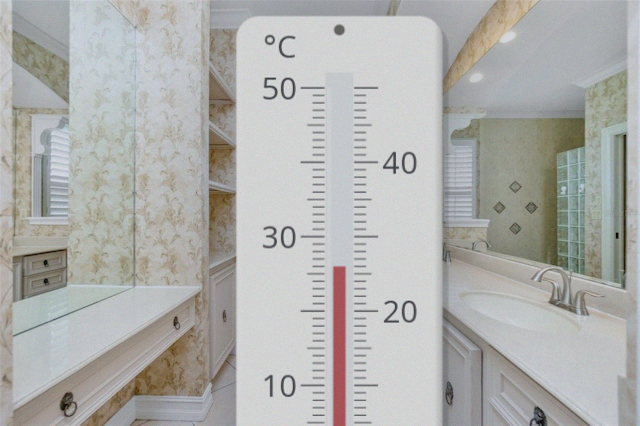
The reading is 26 °C
